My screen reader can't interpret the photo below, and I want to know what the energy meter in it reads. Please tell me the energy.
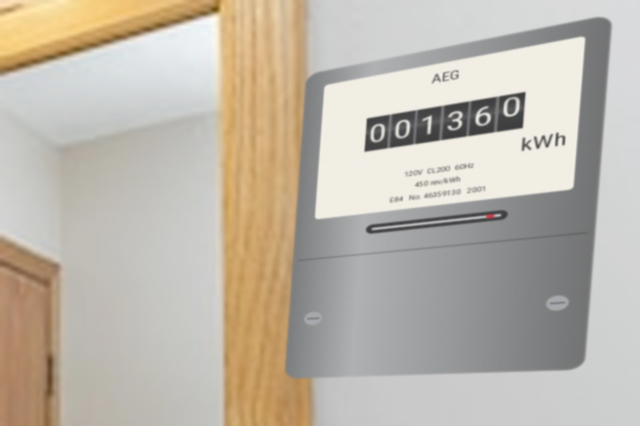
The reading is 1360 kWh
